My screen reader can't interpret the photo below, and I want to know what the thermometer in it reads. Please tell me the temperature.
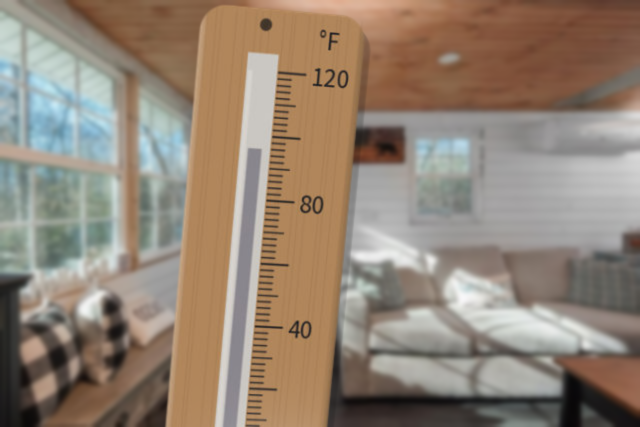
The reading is 96 °F
